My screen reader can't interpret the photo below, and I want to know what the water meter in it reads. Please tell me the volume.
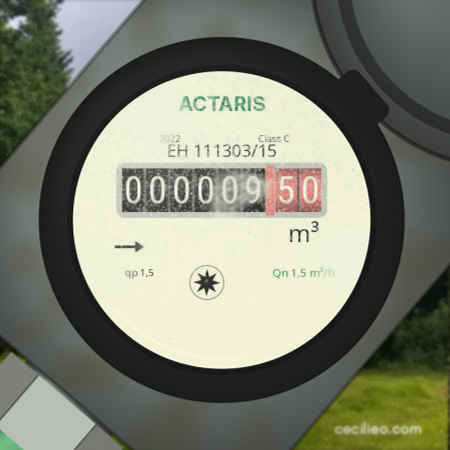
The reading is 9.50 m³
